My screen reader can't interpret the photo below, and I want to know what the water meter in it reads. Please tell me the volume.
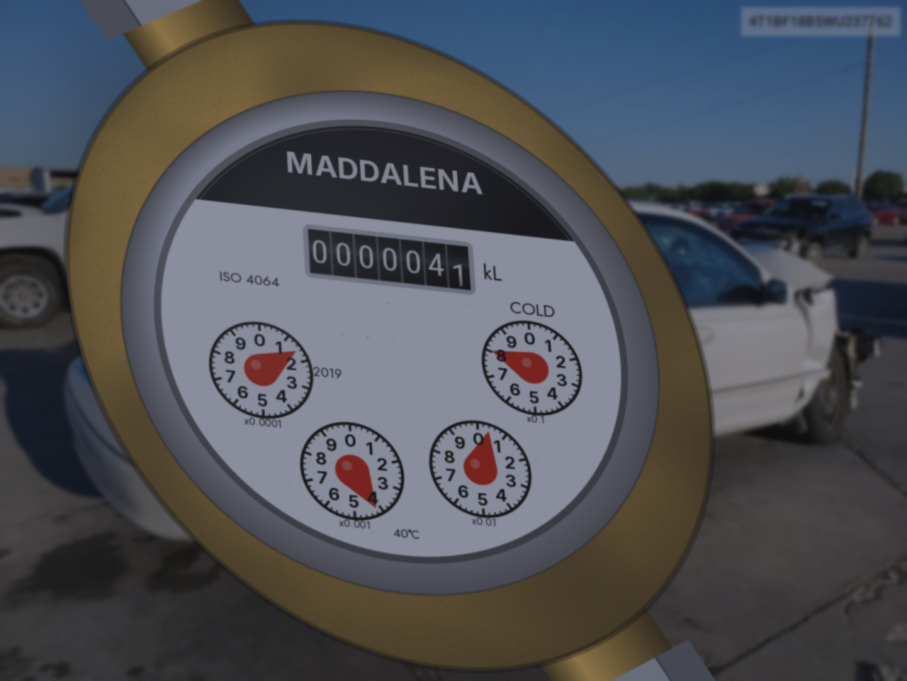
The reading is 40.8041 kL
